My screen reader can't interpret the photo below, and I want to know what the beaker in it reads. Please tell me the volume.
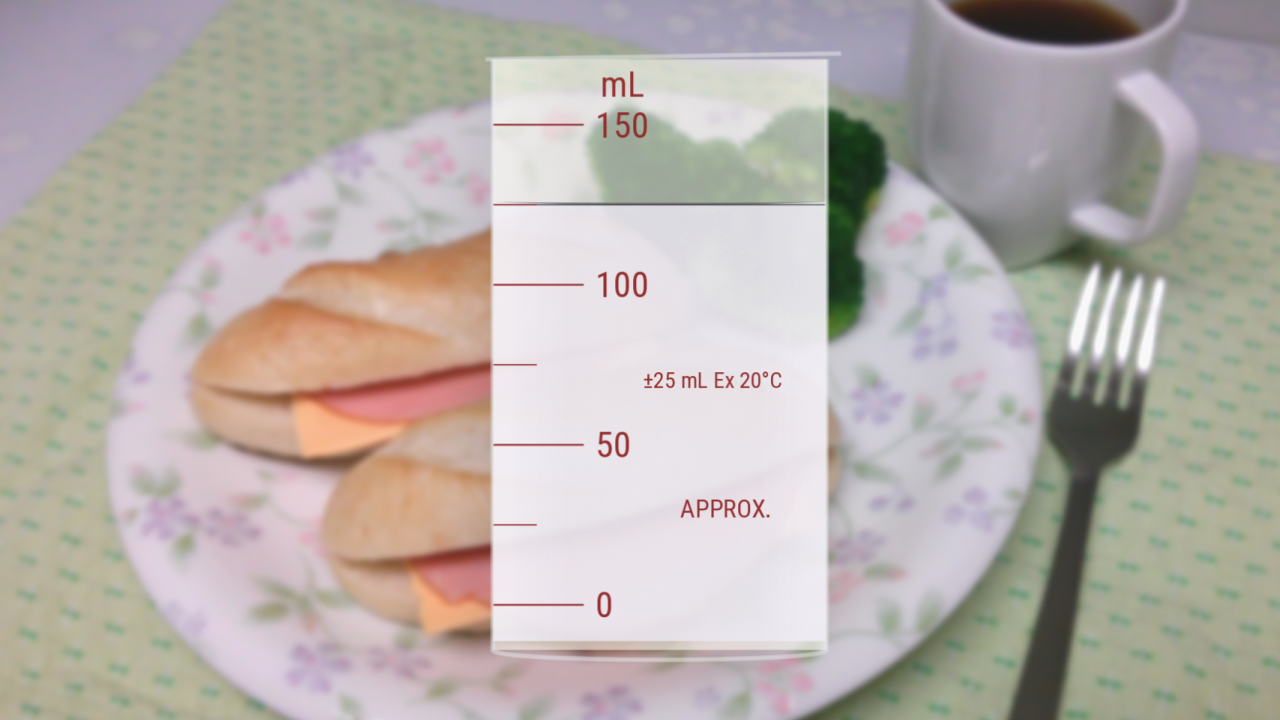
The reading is 125 mL
